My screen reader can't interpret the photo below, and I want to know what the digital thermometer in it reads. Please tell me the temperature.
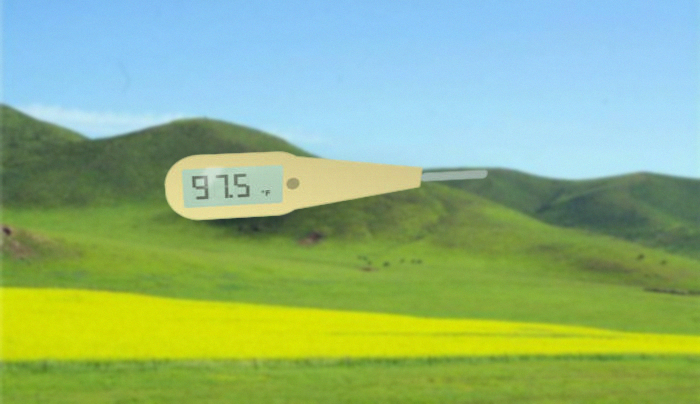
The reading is 97.5 °F
